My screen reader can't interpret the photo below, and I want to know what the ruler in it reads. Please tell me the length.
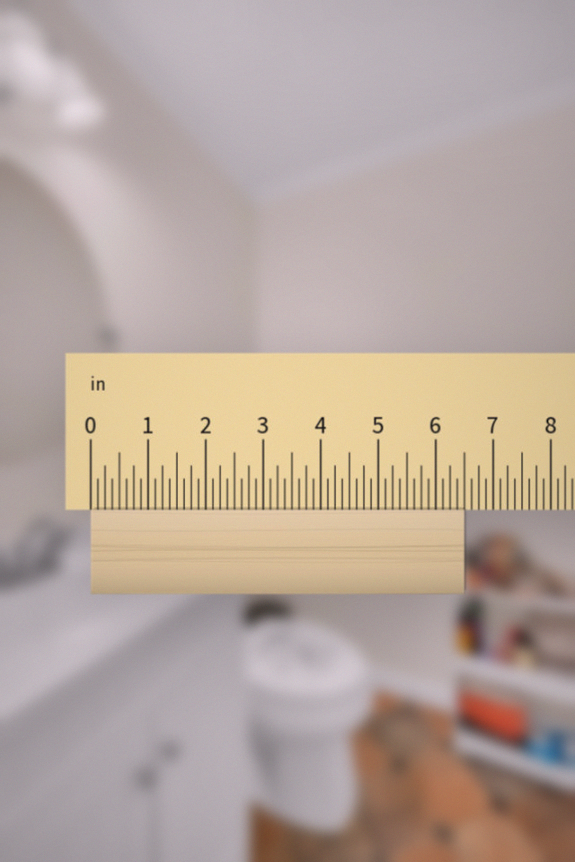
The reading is 6.5 in
